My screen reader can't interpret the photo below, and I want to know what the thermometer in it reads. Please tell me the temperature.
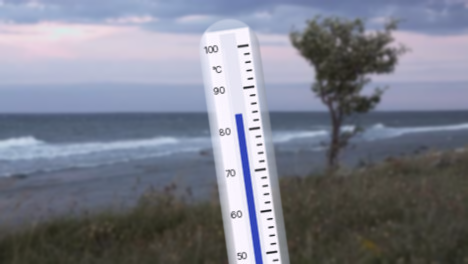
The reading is 84 °C
